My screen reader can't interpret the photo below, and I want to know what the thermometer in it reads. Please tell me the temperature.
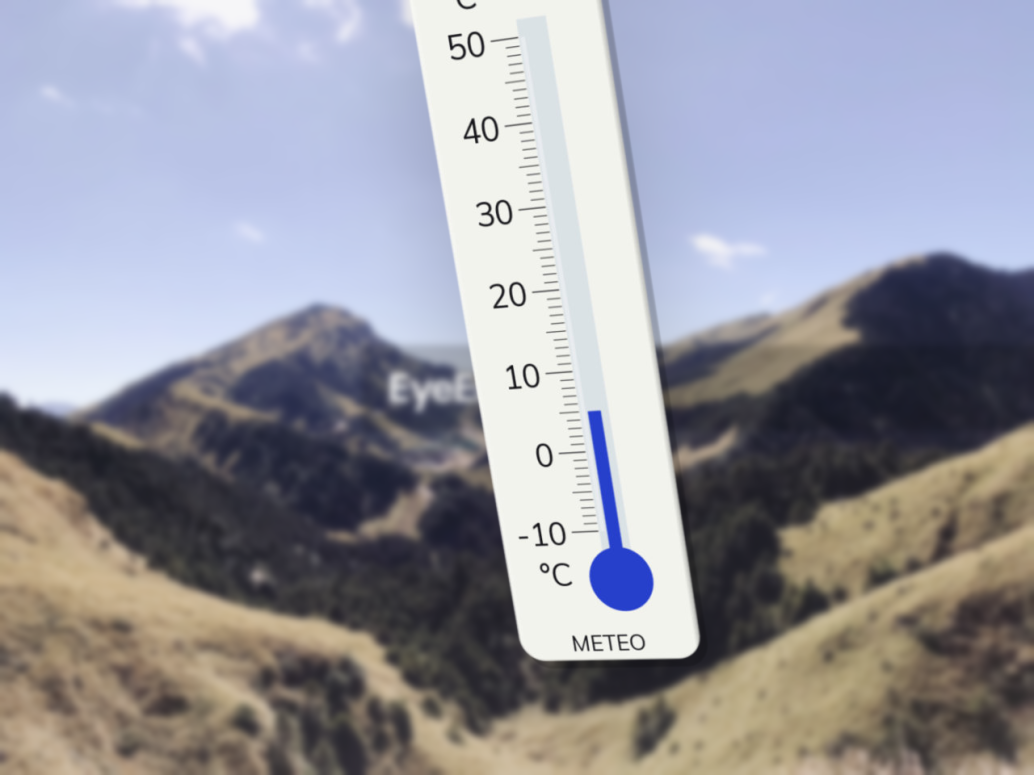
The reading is 5 °C
